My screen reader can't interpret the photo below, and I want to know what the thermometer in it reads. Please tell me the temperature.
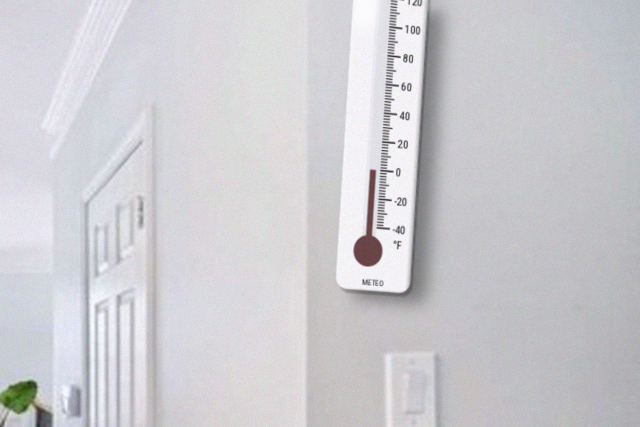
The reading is 0 °F
